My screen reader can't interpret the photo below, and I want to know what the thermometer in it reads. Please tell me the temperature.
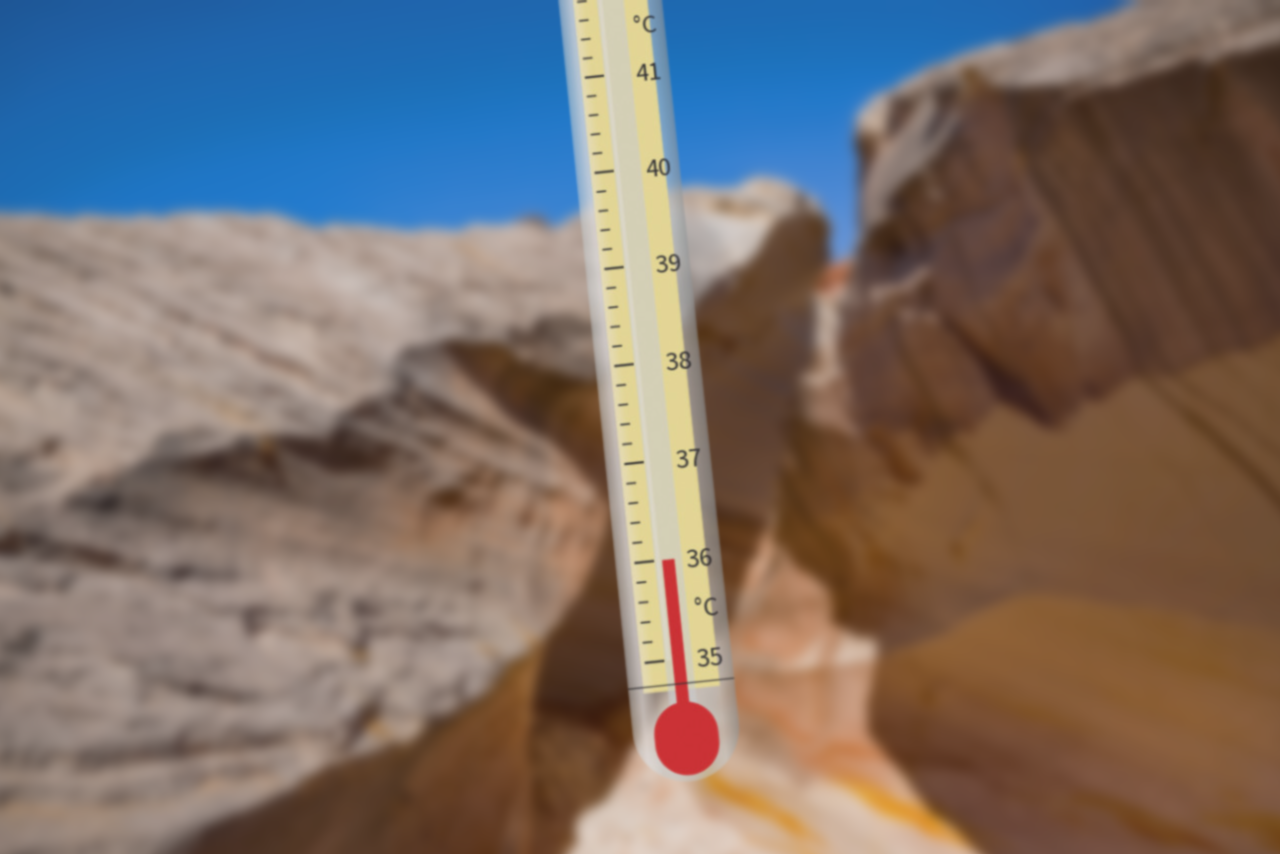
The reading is 36 °C
